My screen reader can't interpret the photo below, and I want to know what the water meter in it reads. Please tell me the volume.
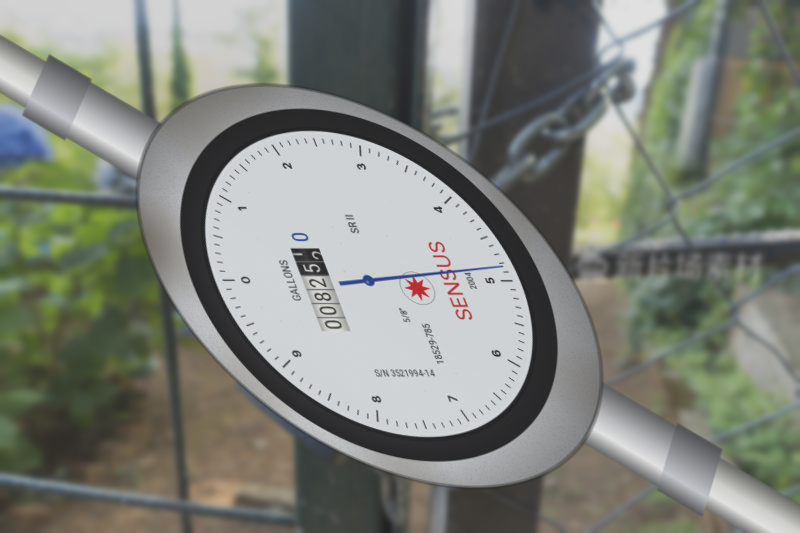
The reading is 82514.8 gal
